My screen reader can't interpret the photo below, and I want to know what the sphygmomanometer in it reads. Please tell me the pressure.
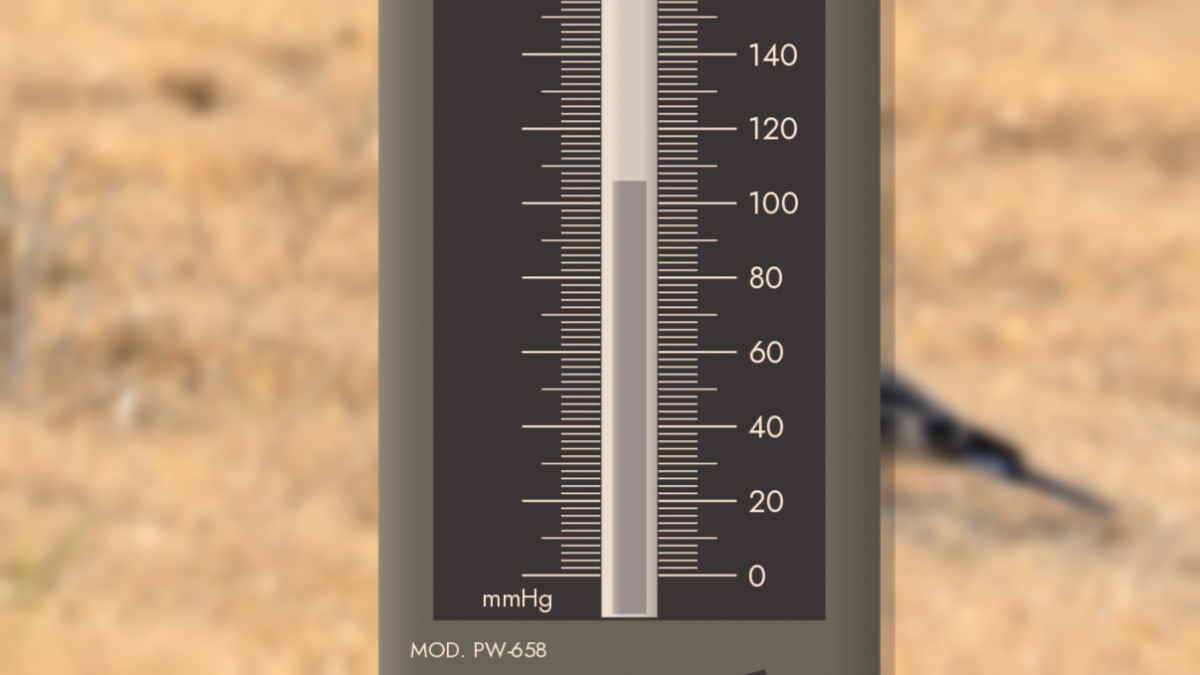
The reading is 106 mmHg
